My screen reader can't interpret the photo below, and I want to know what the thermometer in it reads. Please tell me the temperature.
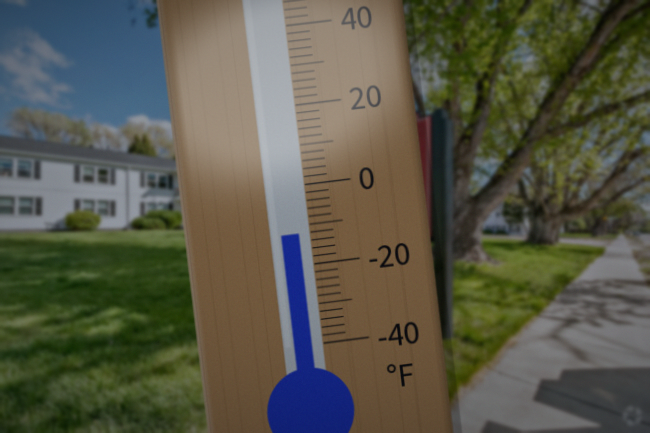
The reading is -12 °F
